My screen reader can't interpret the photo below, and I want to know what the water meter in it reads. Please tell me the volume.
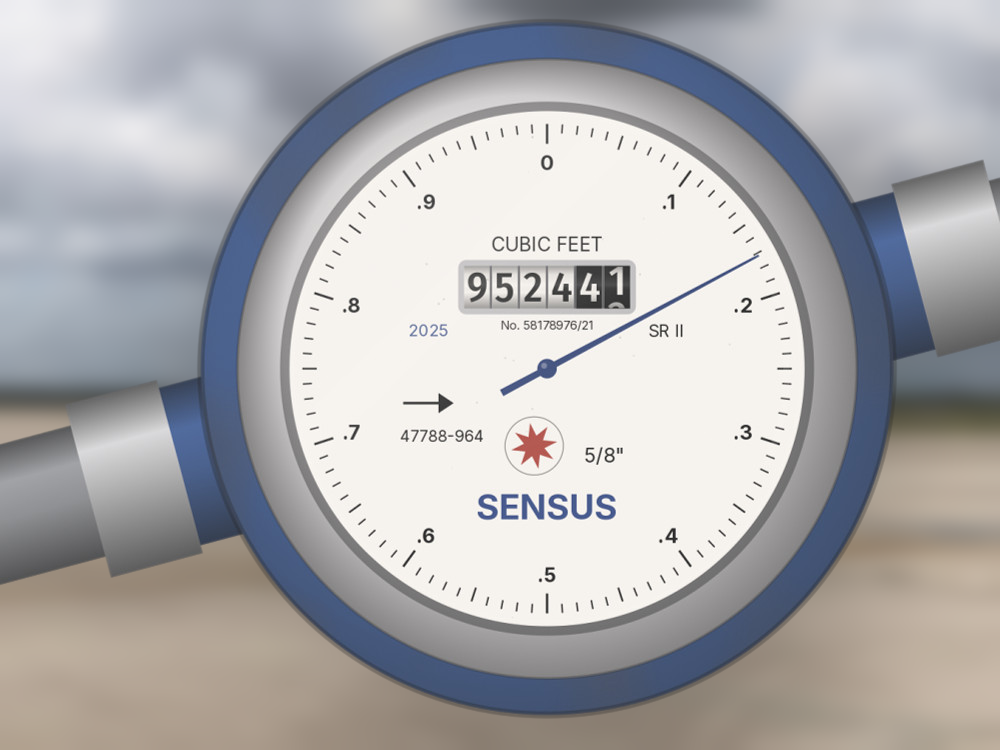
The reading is 952441.17 ft³
